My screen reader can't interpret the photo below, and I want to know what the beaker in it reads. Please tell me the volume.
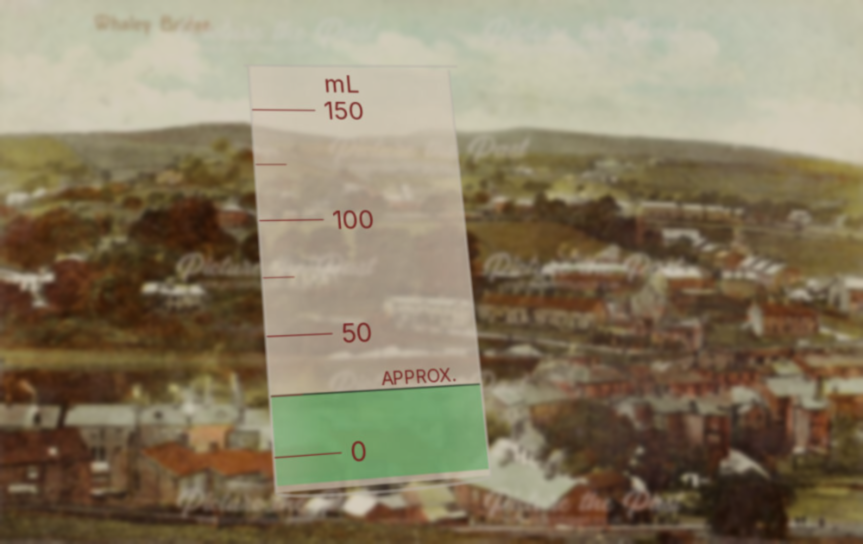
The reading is 25 mL
